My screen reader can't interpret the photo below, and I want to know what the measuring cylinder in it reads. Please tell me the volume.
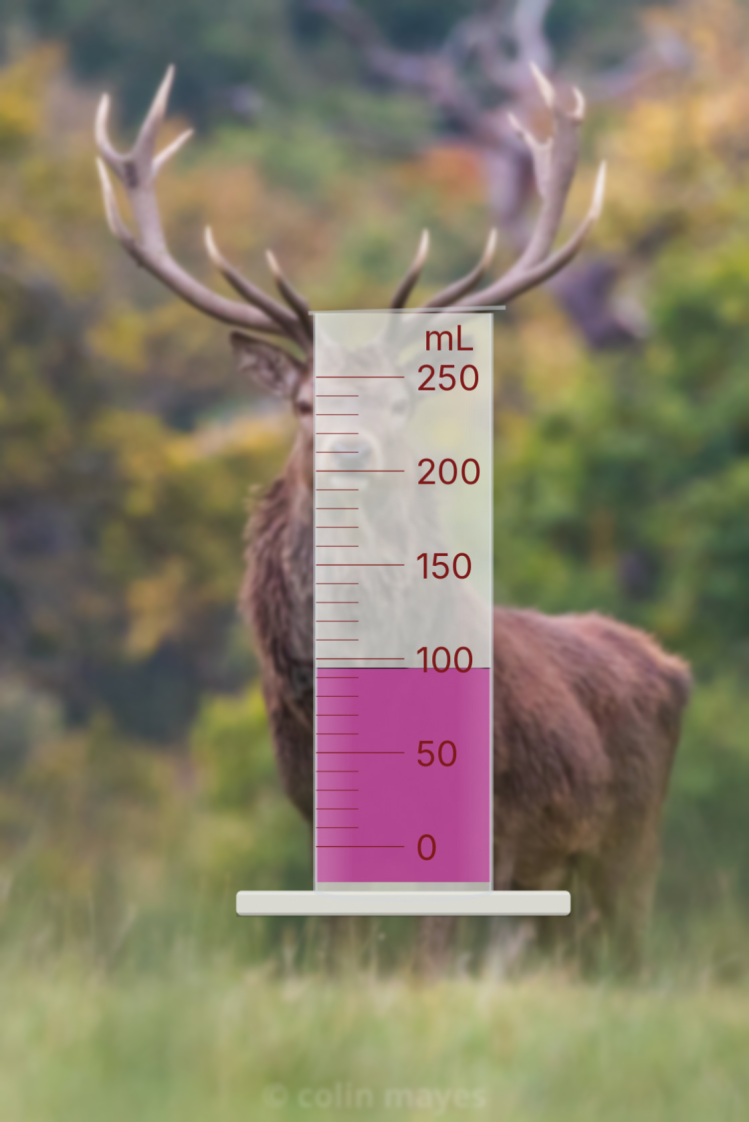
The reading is 95 mL
